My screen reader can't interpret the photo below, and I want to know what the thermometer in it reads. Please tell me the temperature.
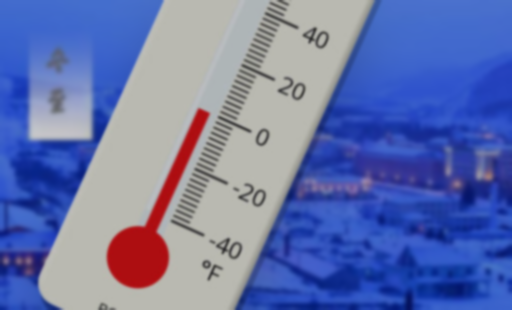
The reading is 0 °F
